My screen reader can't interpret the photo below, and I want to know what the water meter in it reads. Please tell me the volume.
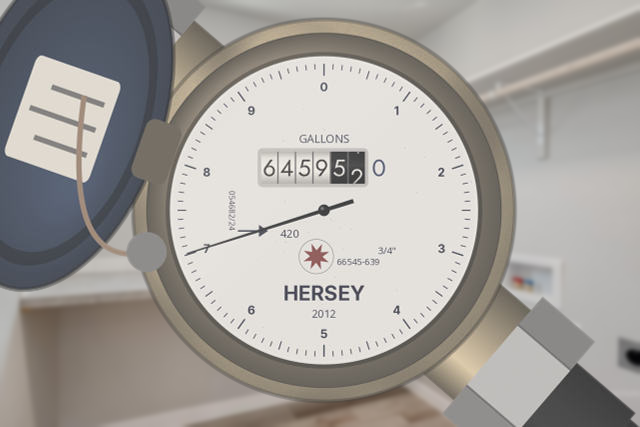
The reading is 6459517.0 gal
